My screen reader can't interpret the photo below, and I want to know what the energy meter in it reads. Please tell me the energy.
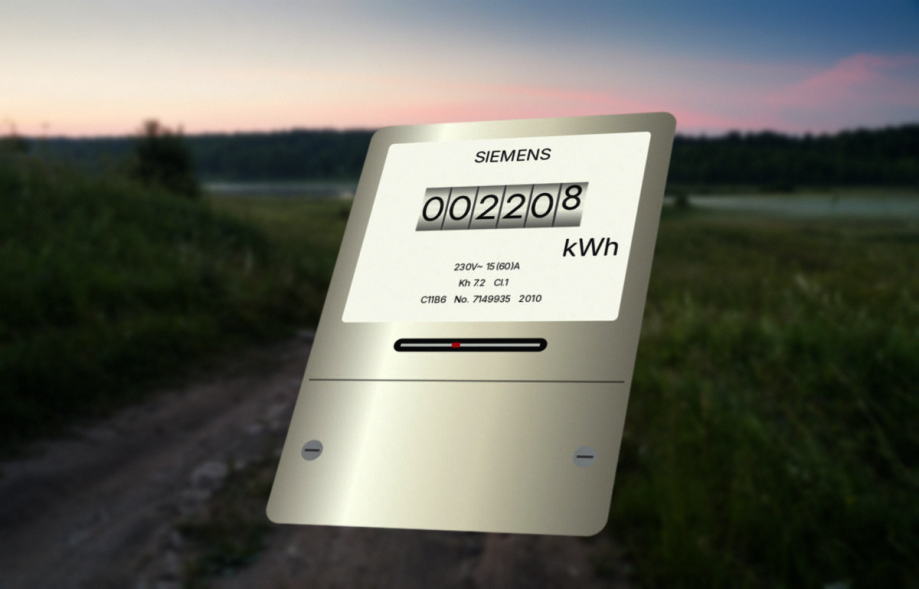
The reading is 2208 kWh
